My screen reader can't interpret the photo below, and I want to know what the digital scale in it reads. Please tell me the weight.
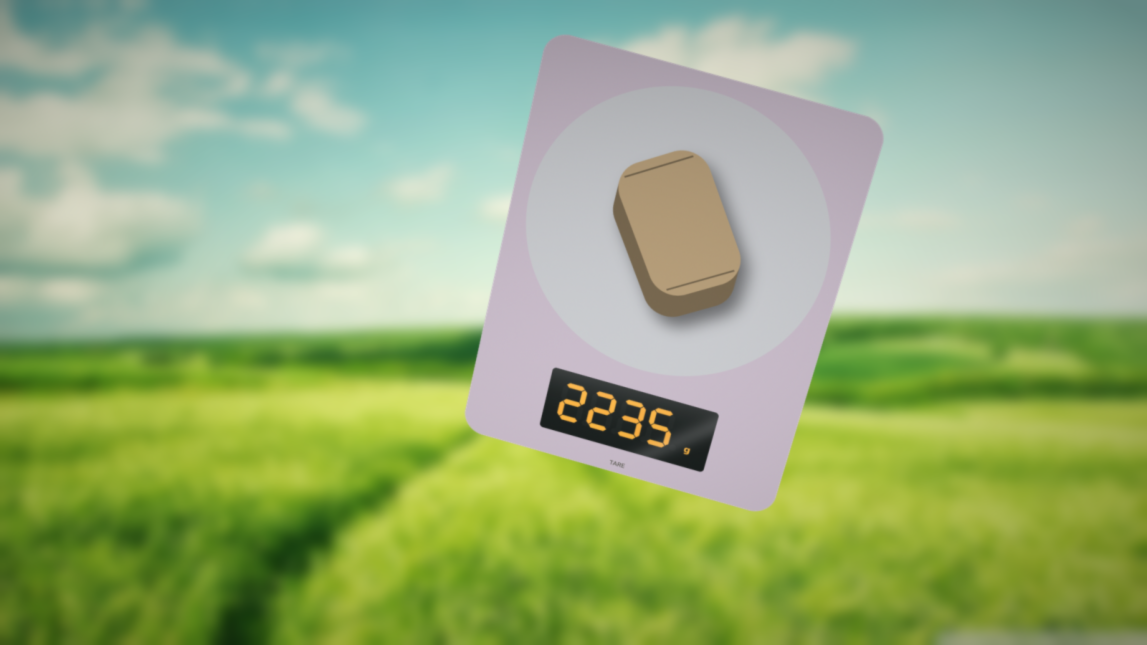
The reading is 2235 g
